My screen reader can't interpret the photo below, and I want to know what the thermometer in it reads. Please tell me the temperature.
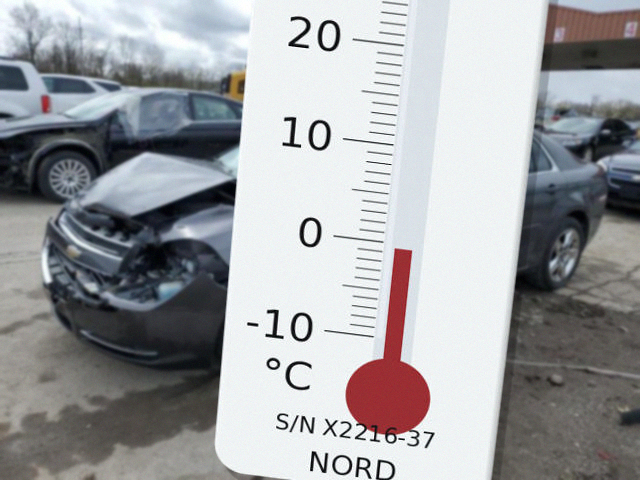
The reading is -0.5 °C
